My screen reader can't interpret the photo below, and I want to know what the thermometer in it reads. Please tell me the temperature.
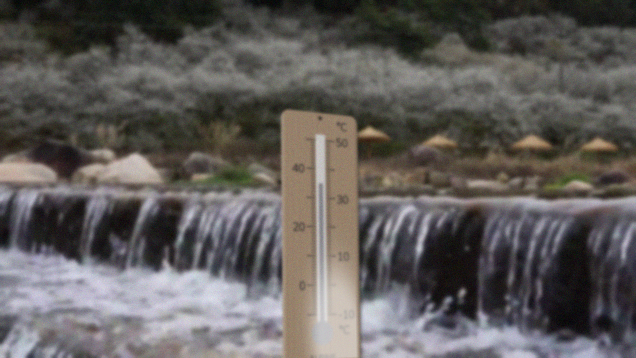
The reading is 35 °C
